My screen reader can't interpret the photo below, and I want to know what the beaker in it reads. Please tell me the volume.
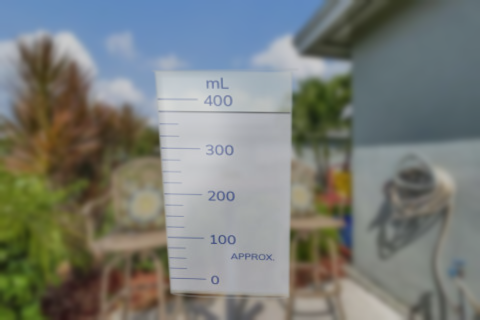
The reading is 375 mL
